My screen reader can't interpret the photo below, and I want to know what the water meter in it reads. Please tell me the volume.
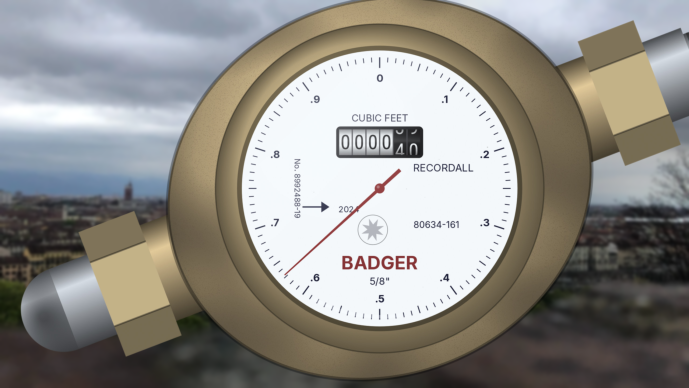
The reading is 39.63 ft³
